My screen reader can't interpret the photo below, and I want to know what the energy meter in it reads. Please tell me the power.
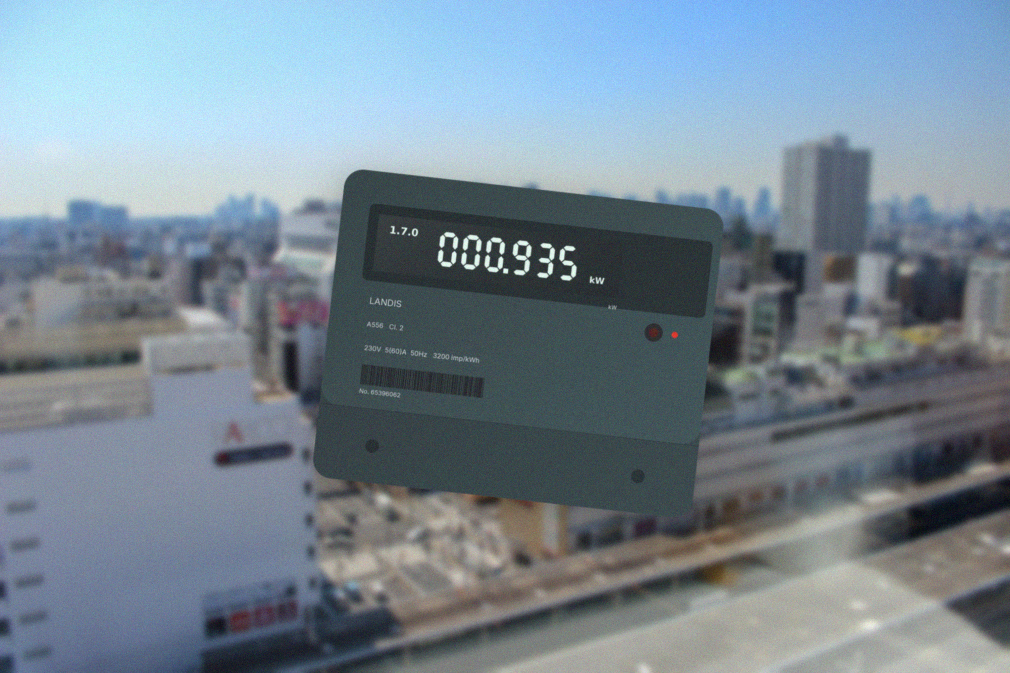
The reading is 0.935 kW
